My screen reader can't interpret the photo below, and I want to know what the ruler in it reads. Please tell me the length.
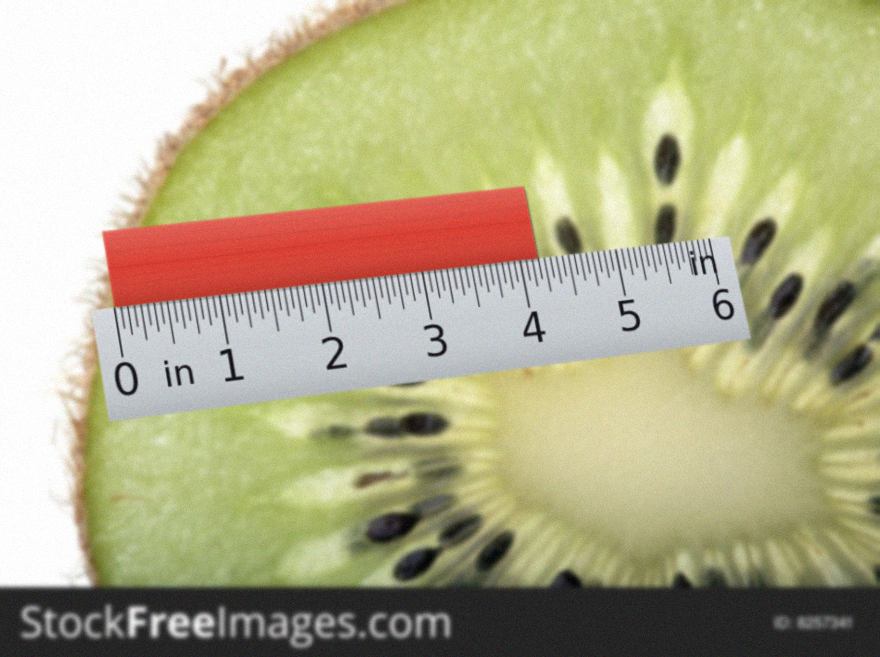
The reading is 4.1875 in
